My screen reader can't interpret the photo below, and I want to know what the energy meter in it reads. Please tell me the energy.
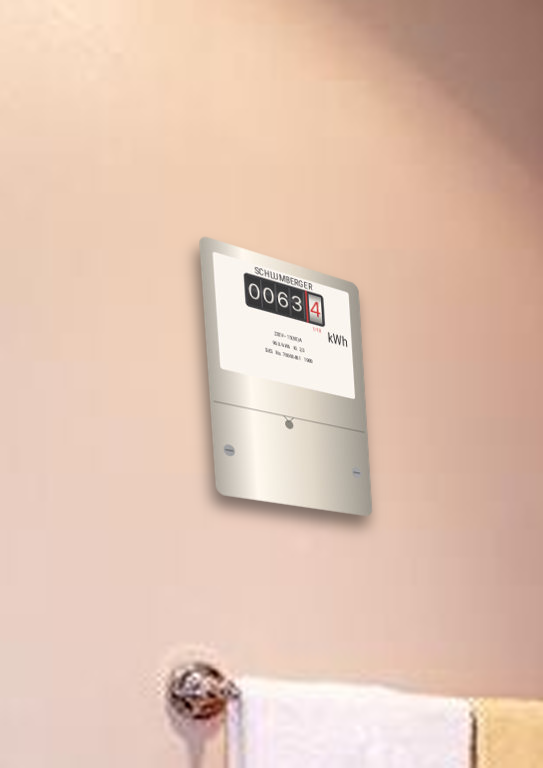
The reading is 63.4 kWh
